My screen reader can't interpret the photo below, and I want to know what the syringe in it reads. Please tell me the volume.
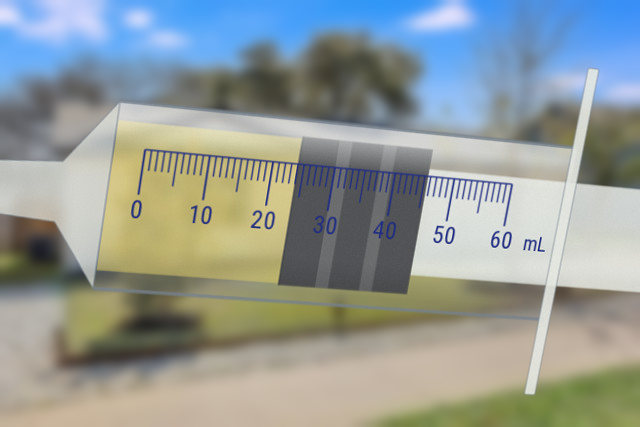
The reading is 24 mL
